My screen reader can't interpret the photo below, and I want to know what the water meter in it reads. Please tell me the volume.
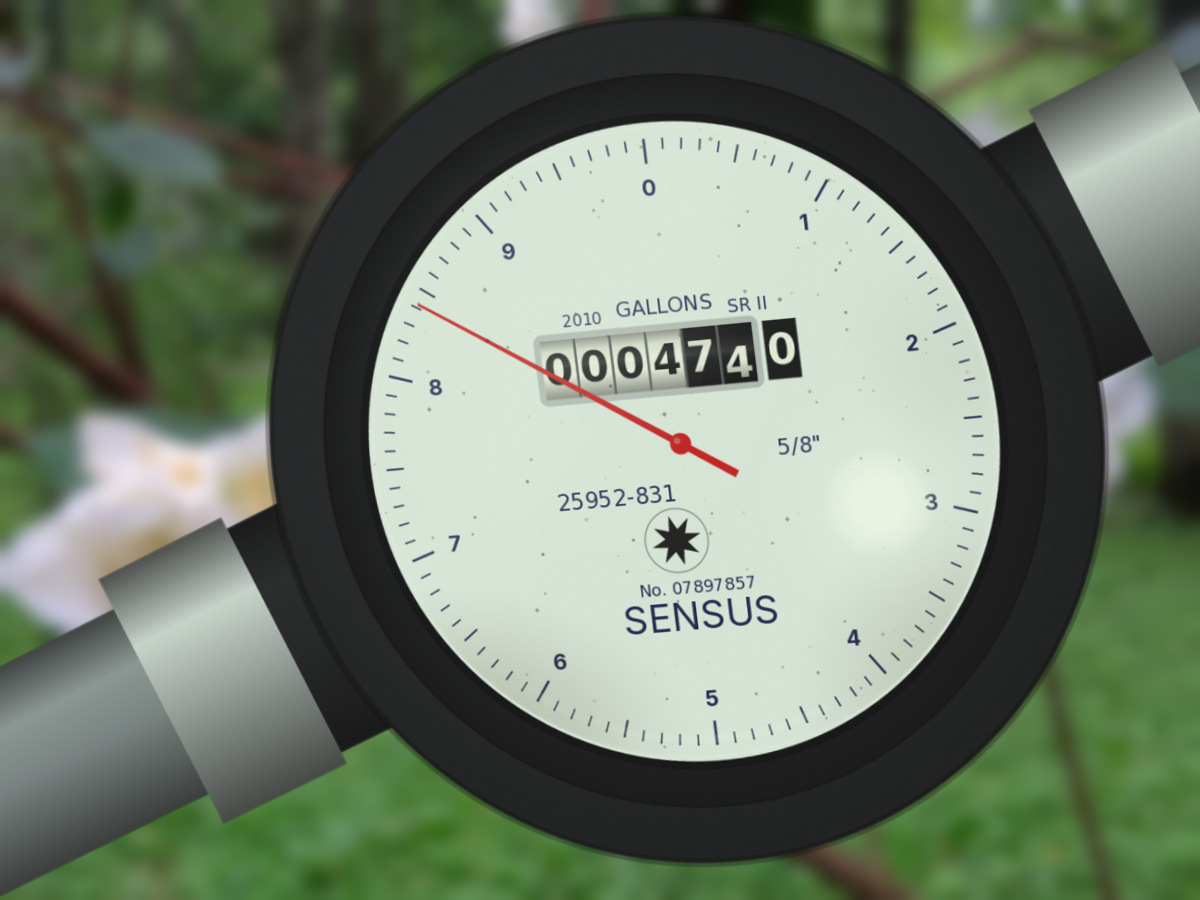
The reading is 4738.4 gal
